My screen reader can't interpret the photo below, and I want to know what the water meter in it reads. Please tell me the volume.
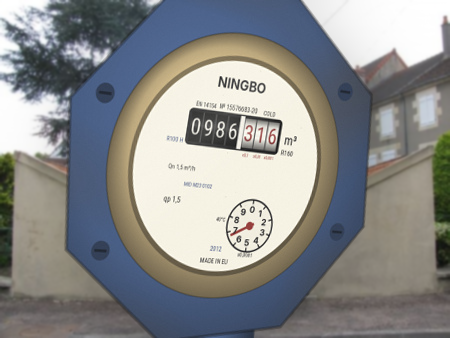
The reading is 986.3166 m³
